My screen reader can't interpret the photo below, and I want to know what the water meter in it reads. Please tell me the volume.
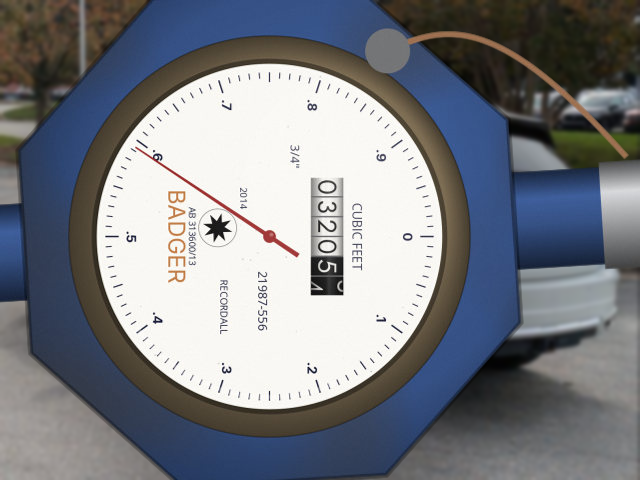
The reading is 32053.59 ft³
